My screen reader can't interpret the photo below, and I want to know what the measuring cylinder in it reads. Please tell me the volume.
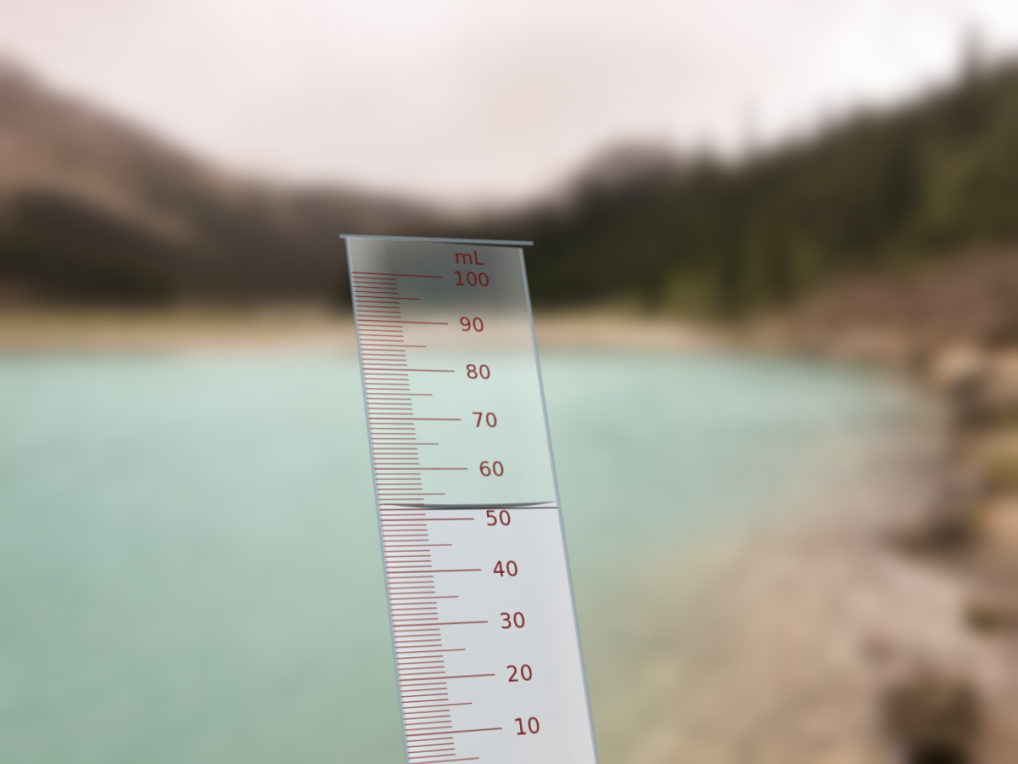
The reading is 52 mL
